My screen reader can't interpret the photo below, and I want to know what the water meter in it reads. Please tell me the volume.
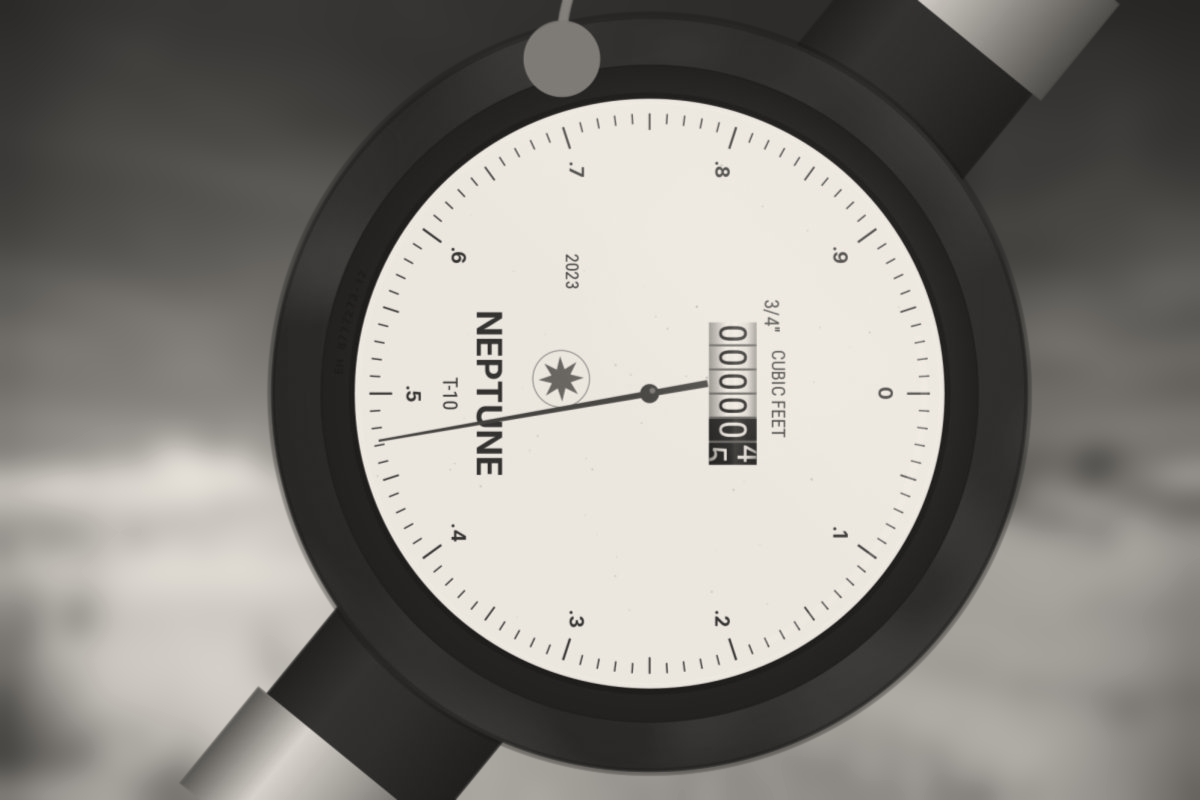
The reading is 4.47 ft³
